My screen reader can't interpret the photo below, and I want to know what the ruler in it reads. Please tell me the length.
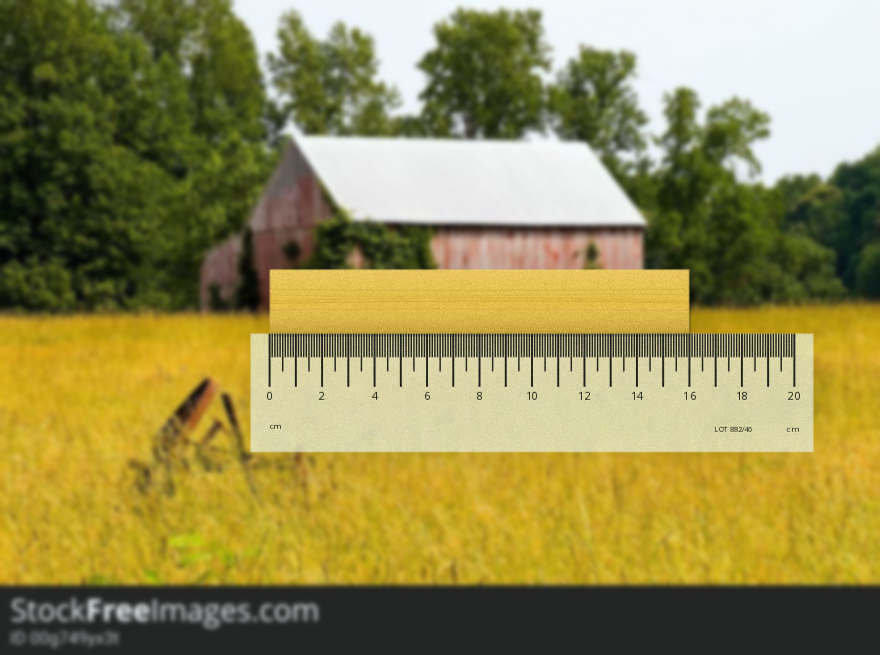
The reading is 16 cm
